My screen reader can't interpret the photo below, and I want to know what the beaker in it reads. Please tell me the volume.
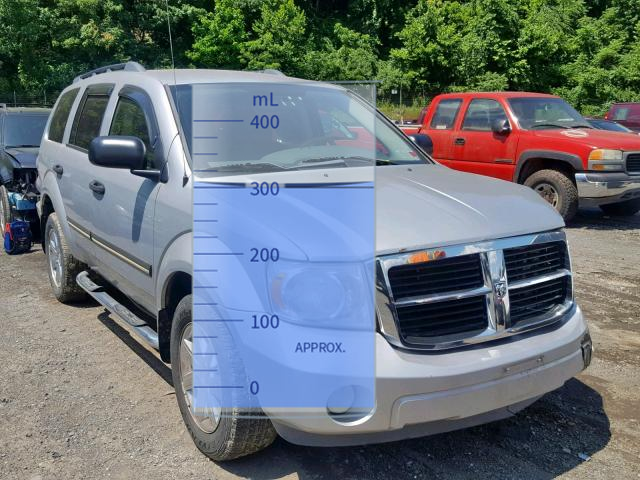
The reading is 300 mL
